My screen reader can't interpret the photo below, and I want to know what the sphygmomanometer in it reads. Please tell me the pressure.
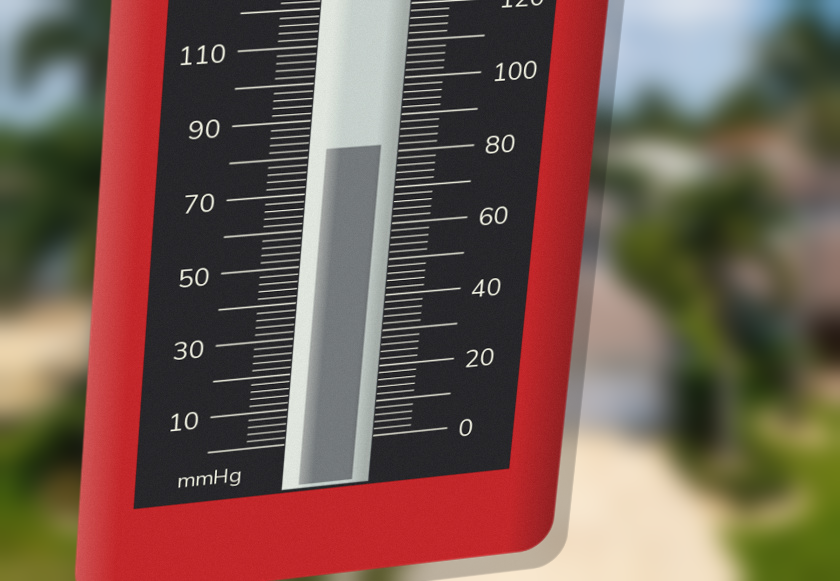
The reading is 82 mmHg
